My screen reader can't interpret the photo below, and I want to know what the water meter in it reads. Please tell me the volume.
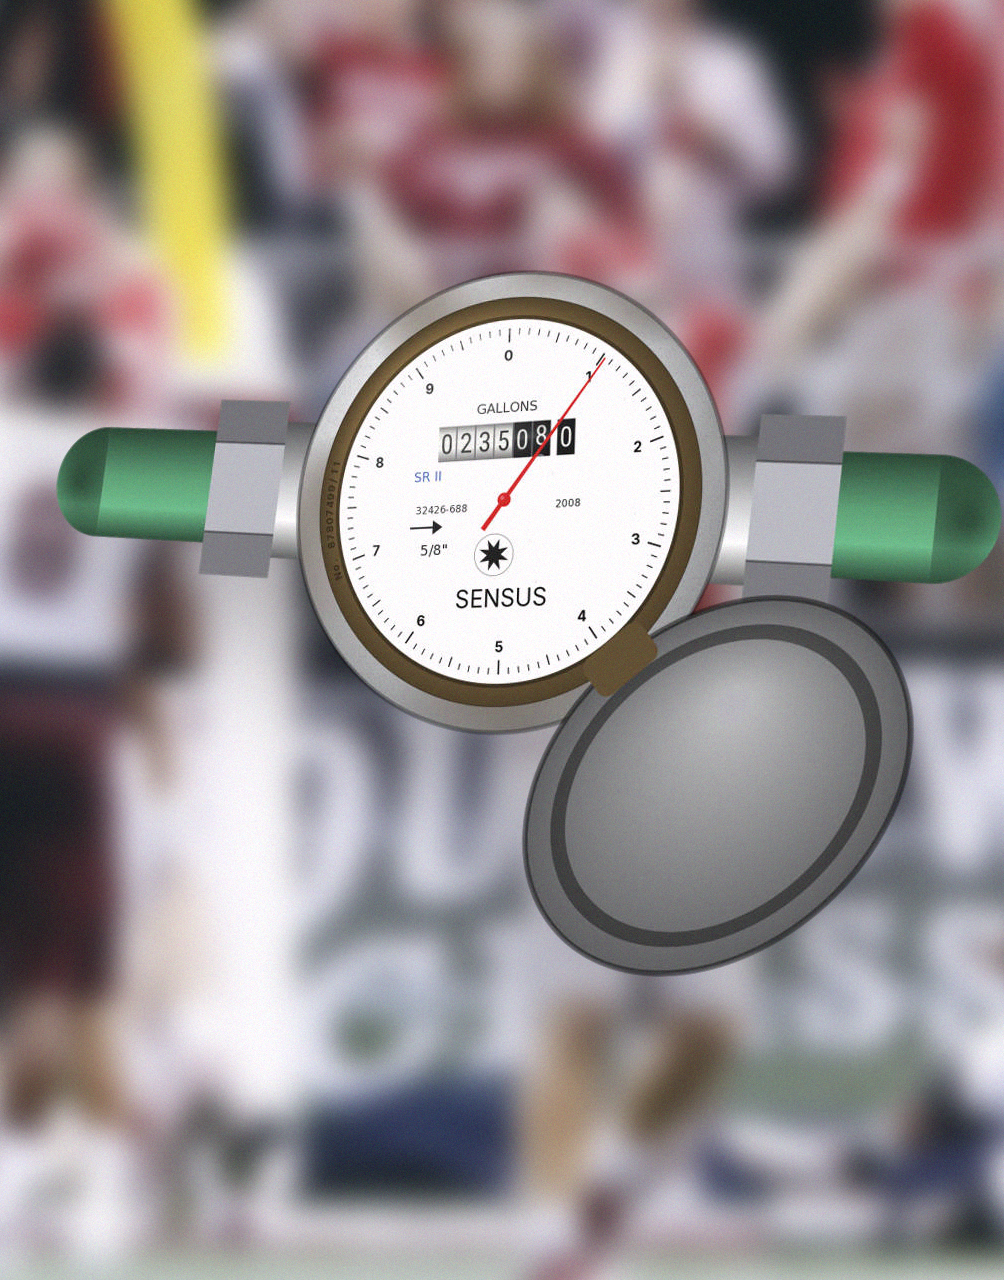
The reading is 235081.0 gal
